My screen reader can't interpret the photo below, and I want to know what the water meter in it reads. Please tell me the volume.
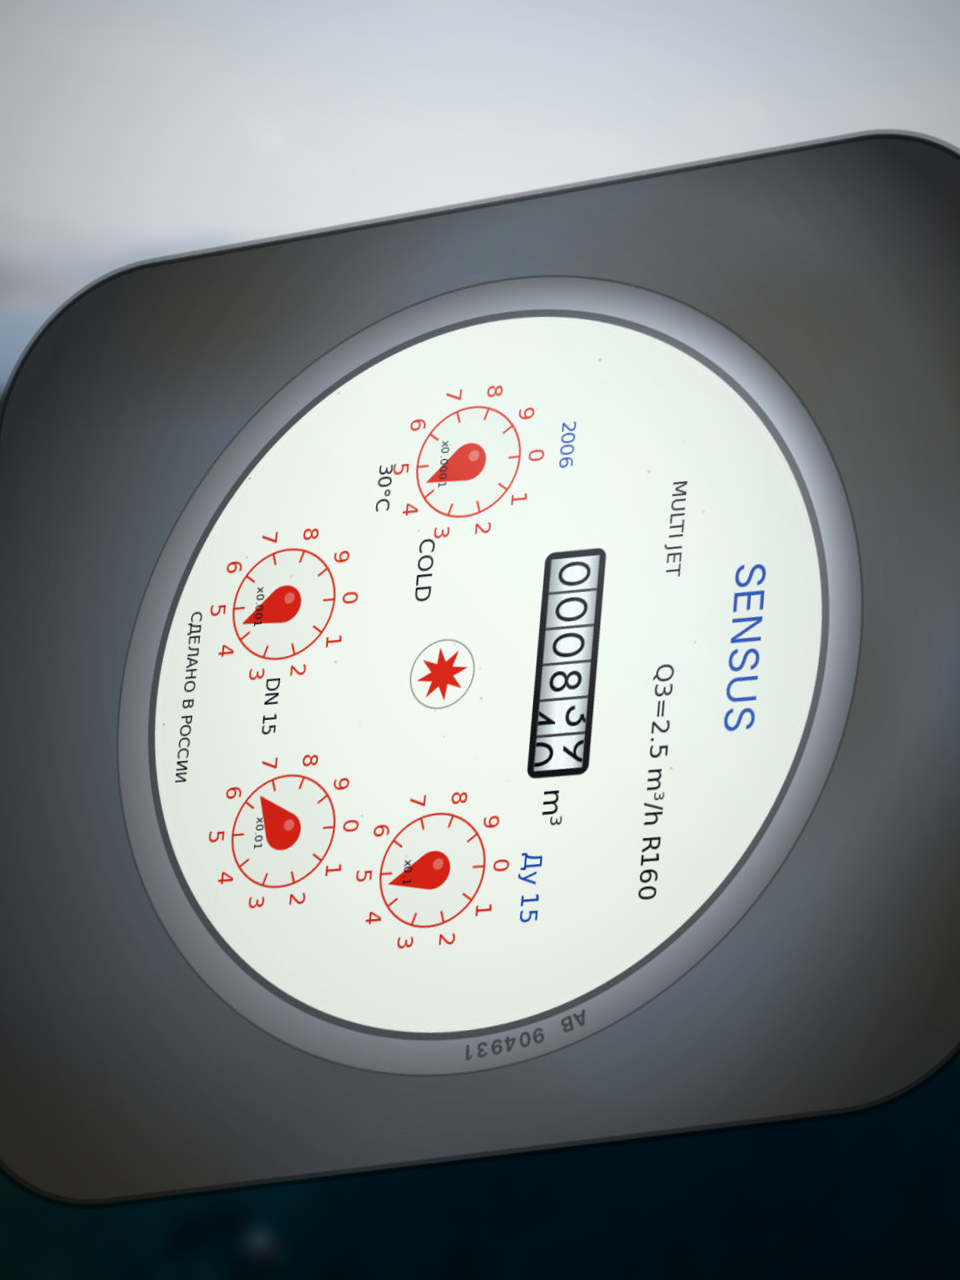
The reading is 839.4644 m³
